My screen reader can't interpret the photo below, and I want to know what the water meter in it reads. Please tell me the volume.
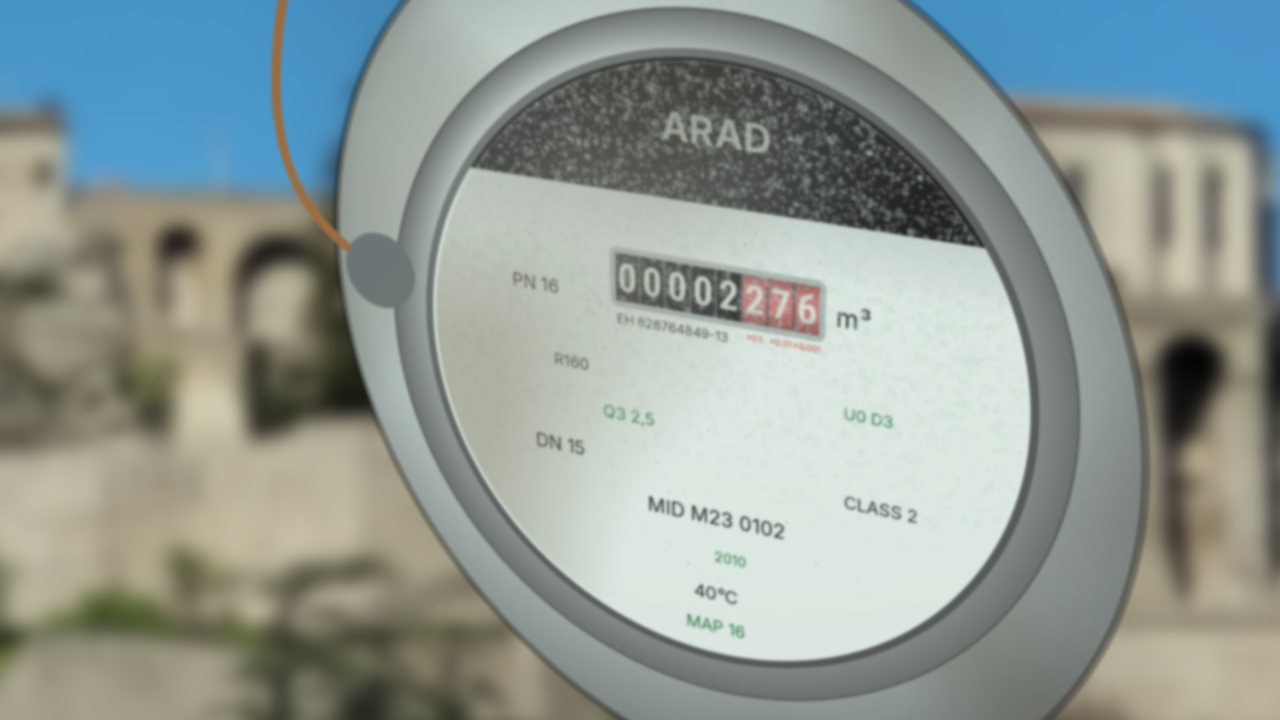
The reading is 2.276 m³
